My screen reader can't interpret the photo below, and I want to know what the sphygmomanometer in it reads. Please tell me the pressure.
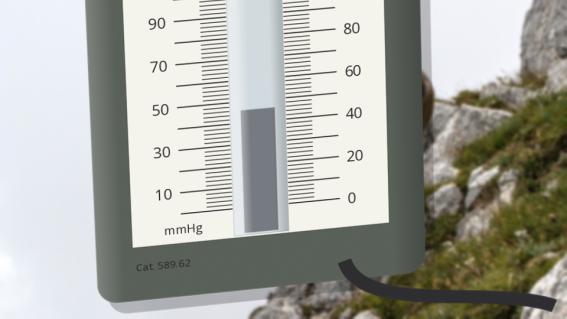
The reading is 46 mmHg
